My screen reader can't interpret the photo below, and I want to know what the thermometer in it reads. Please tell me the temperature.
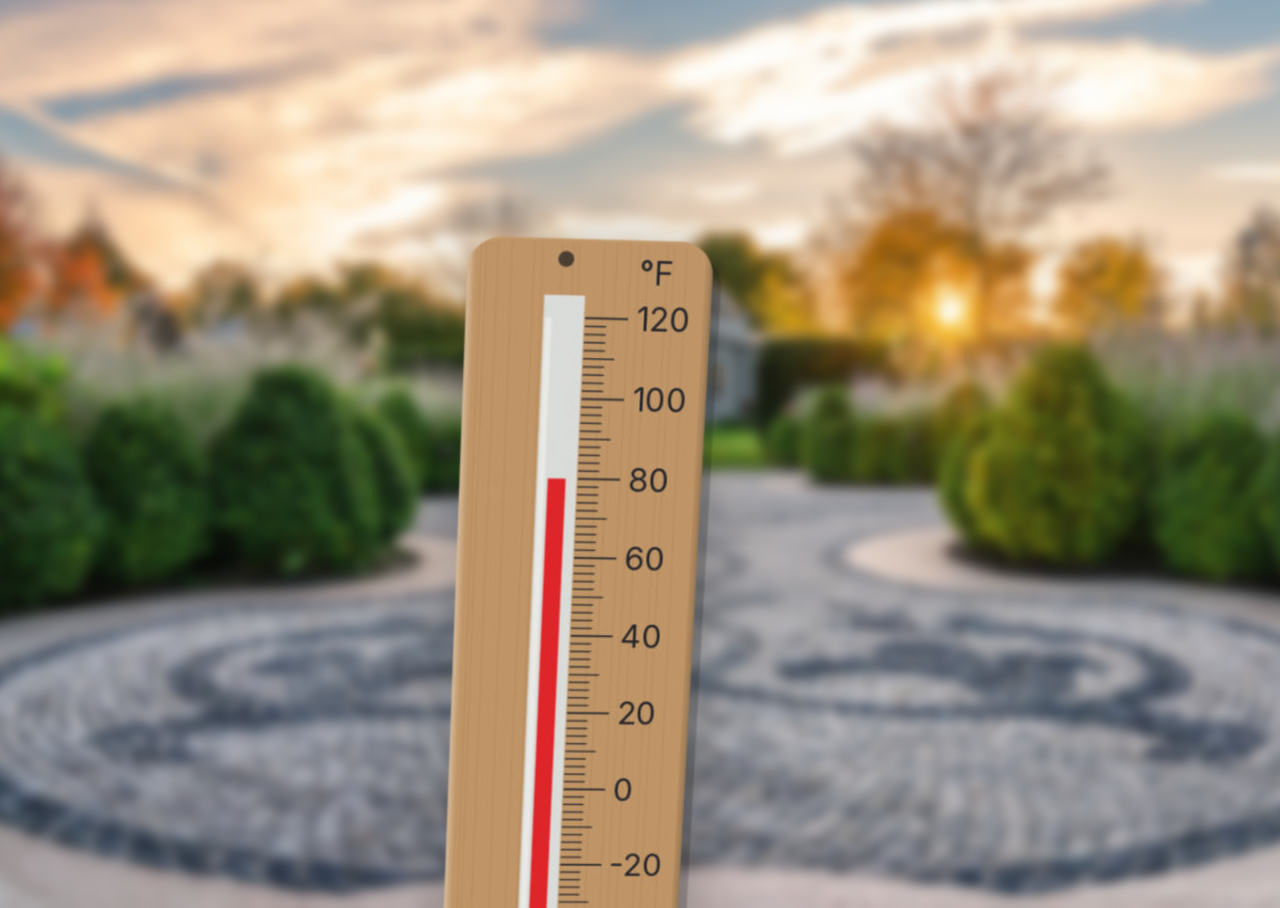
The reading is 80 °F
